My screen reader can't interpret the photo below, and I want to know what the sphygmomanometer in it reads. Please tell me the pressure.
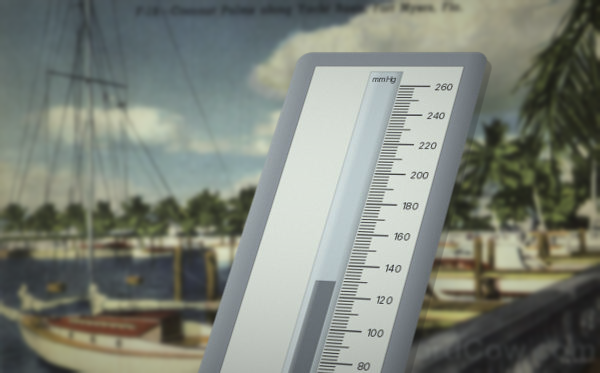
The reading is 130 mmHg
